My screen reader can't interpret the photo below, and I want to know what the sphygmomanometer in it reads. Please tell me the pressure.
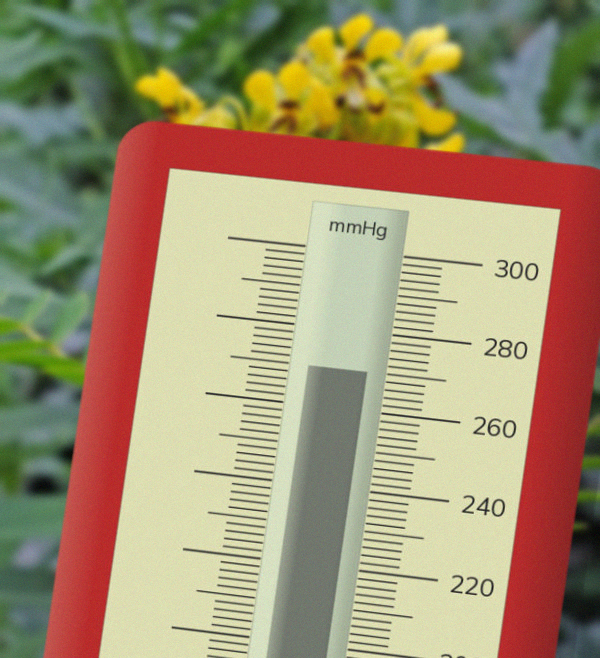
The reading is 270 mmHg
